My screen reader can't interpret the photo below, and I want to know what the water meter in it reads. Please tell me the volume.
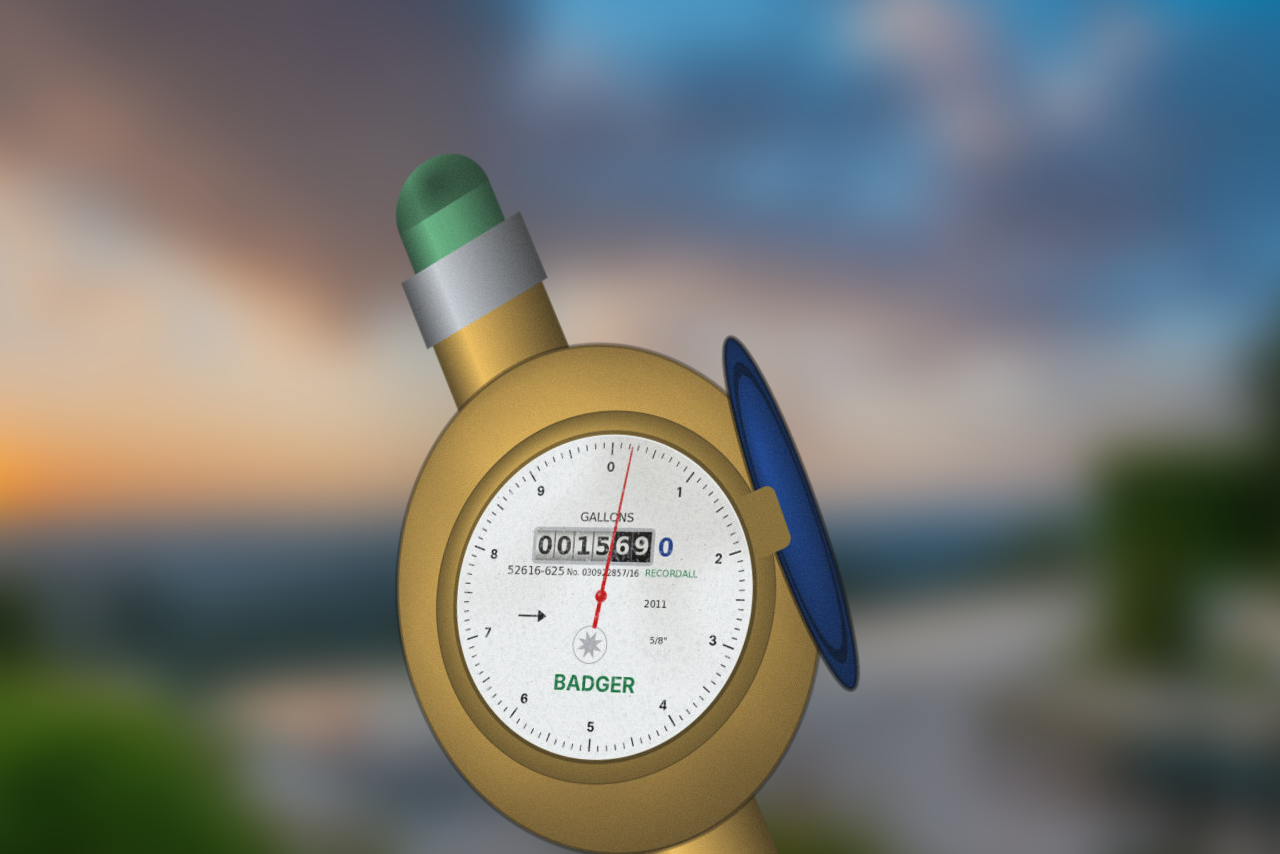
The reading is 15690.2 gal
